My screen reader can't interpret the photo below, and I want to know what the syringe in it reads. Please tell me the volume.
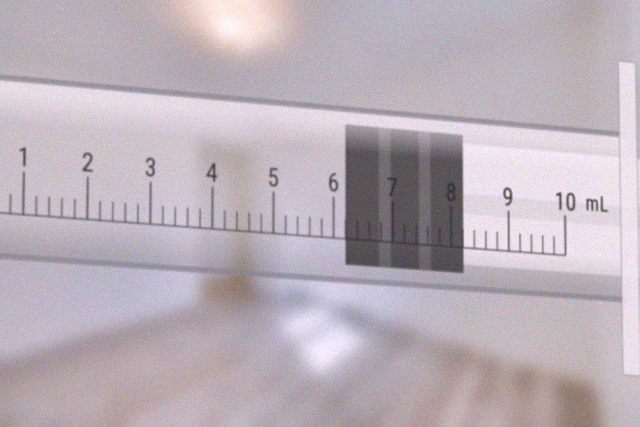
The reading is 6.2 mL
